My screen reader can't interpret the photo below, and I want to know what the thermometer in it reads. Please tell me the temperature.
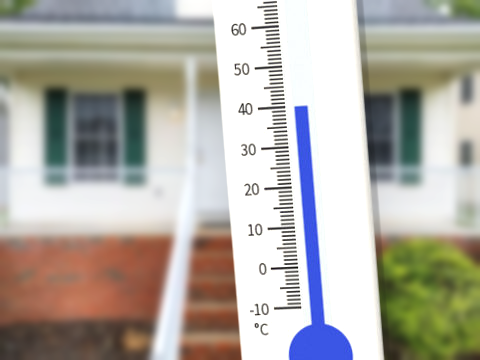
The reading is 40 °C
